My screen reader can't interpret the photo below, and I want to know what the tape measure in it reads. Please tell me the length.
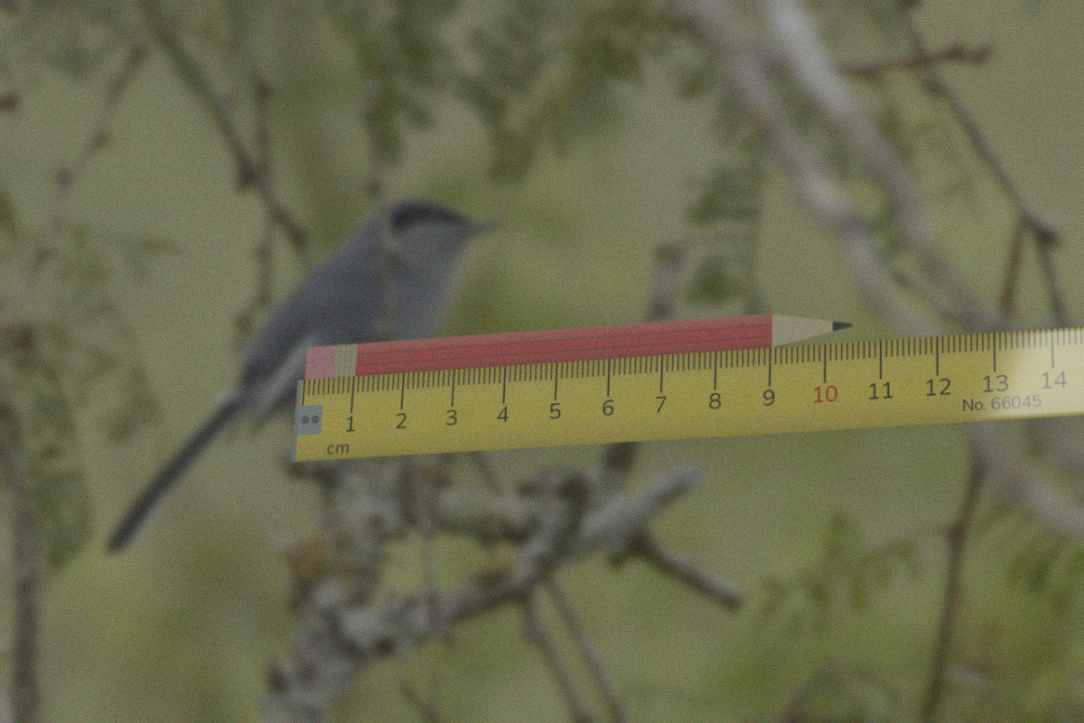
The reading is 10.5 cm
